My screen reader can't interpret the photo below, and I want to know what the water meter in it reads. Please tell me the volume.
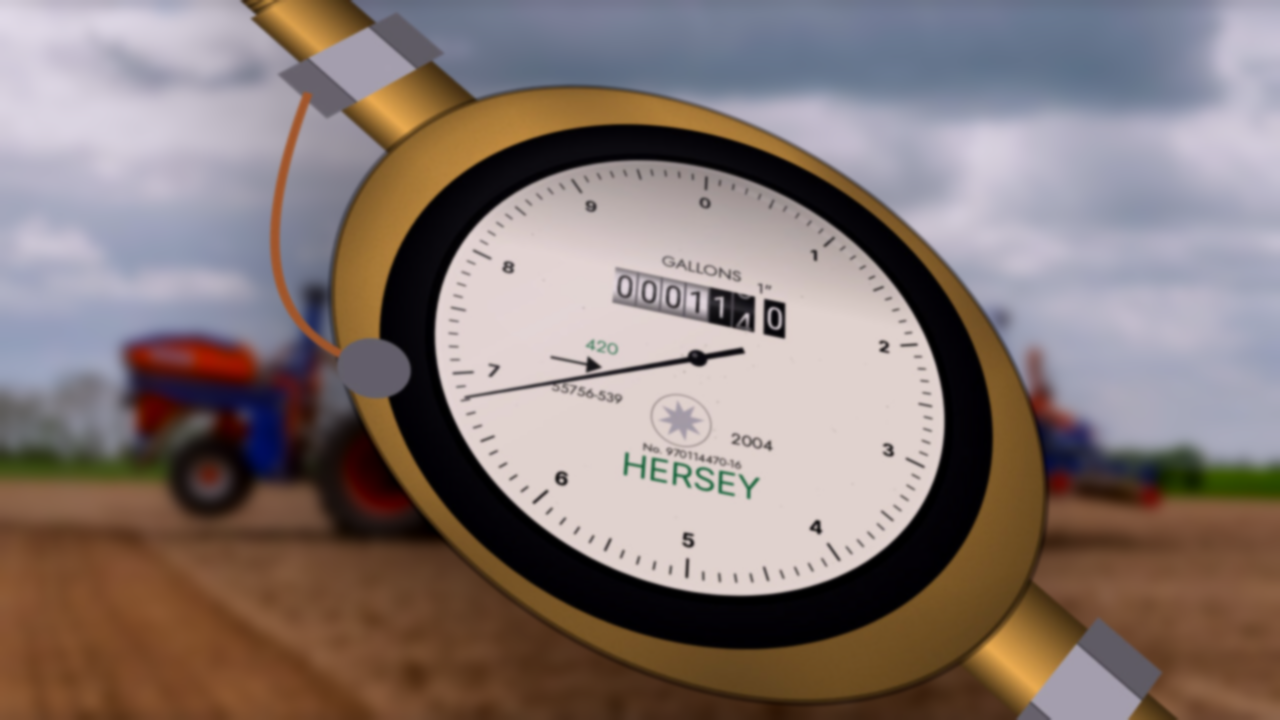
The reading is 1136.8 gal
